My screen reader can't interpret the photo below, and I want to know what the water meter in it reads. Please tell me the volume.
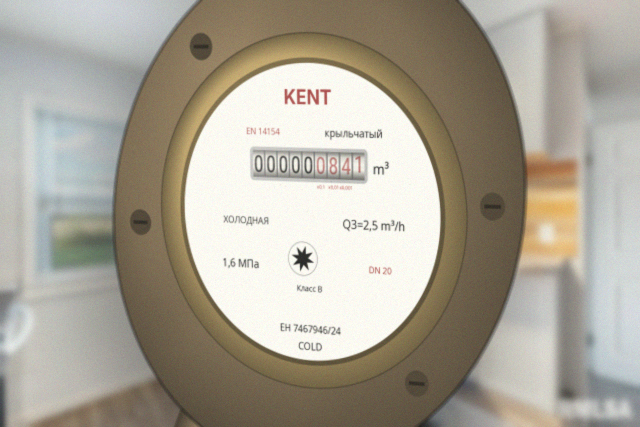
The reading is 0.0841 m³
